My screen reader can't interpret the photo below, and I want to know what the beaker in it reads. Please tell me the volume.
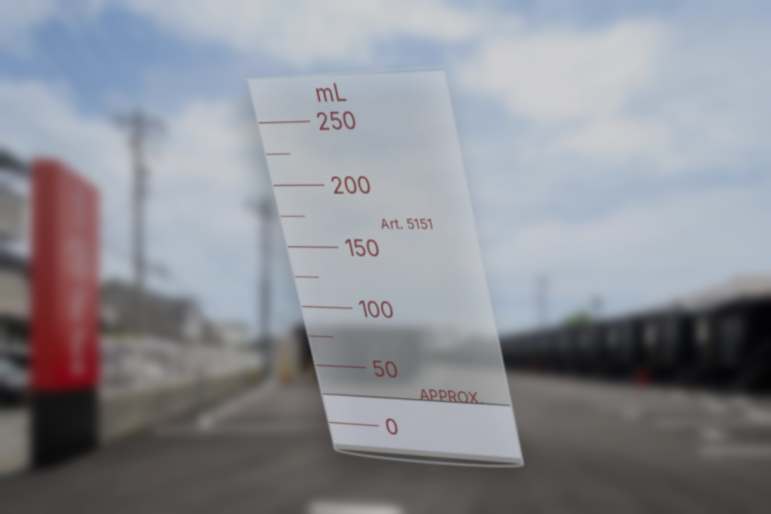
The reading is 25 mL
